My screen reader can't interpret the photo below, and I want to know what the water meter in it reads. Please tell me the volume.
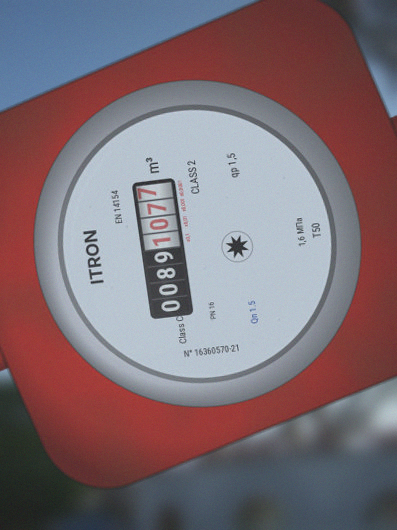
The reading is 89.1077 m³
